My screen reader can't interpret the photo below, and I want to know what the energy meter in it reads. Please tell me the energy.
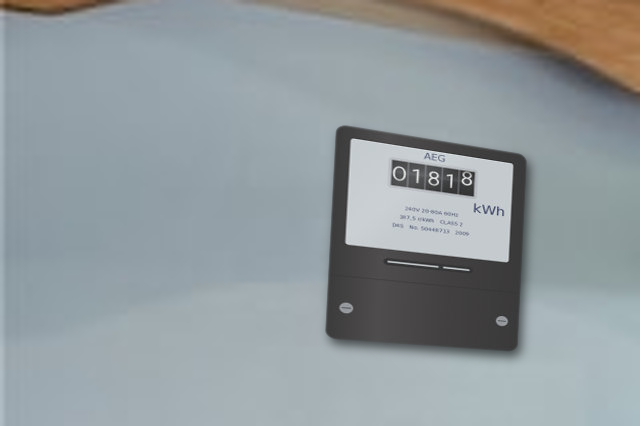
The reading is 1818 kWh
